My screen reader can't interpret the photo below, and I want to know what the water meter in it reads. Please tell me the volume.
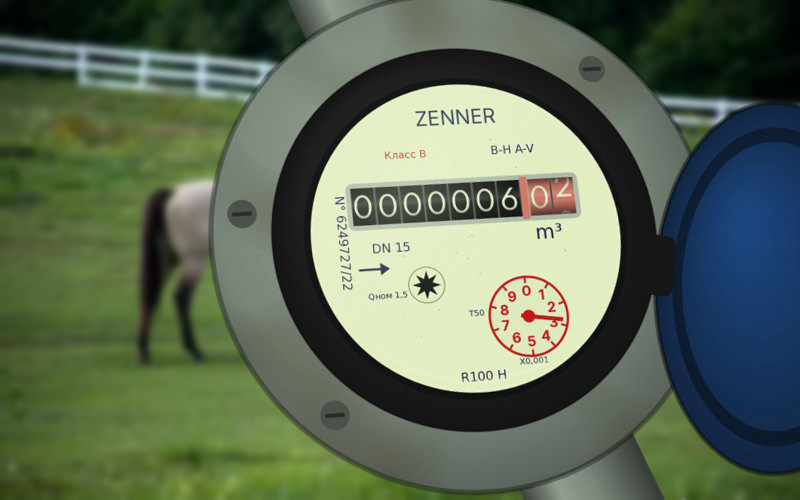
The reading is 6.022 m³
